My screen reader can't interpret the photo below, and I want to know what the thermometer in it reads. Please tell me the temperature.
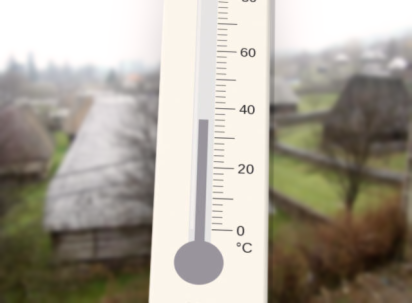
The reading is 36 °C
